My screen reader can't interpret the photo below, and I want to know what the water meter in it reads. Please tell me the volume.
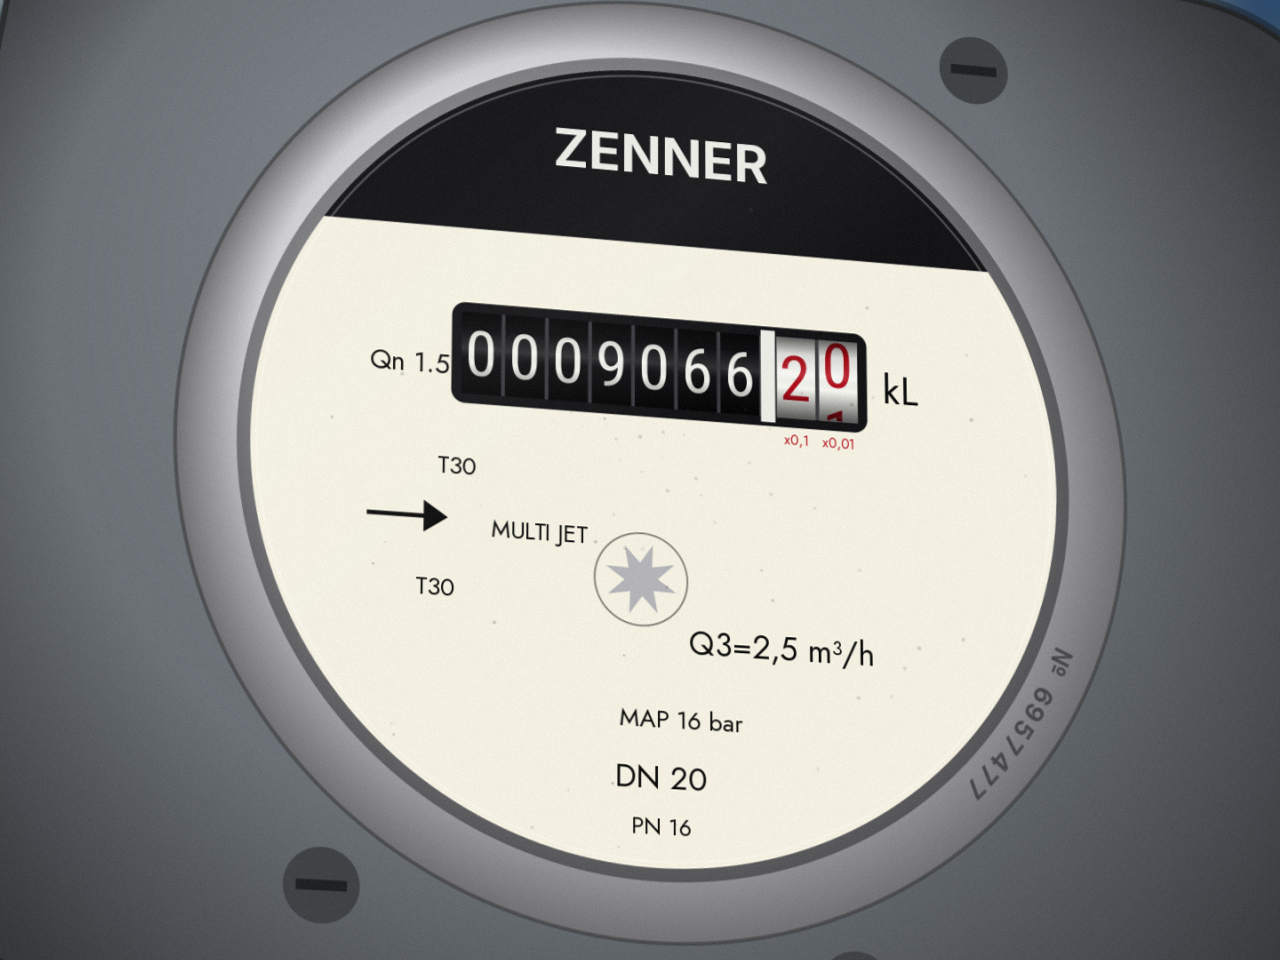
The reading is 9066.20 kL
